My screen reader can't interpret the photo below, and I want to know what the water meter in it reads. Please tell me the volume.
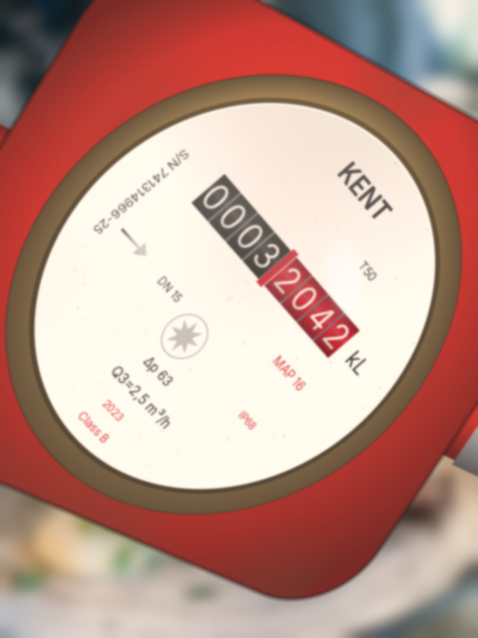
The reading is 3.2042 kL
